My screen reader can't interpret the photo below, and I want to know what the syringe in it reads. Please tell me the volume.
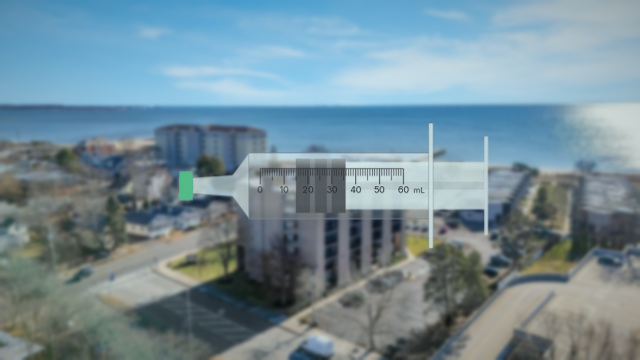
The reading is 15 mL
